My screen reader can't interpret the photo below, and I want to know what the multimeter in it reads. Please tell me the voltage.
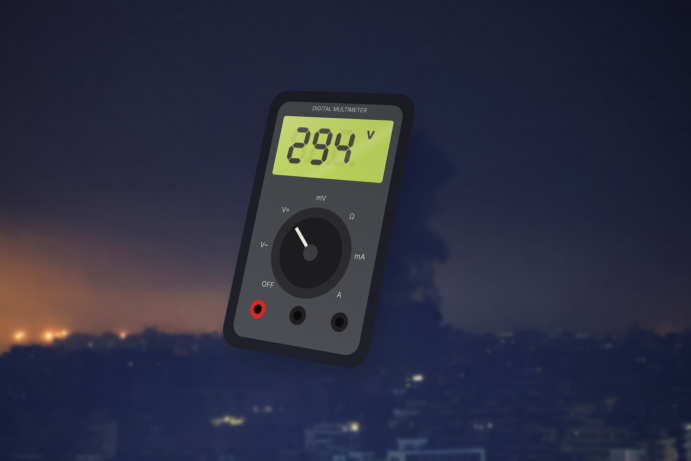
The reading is 294 V
